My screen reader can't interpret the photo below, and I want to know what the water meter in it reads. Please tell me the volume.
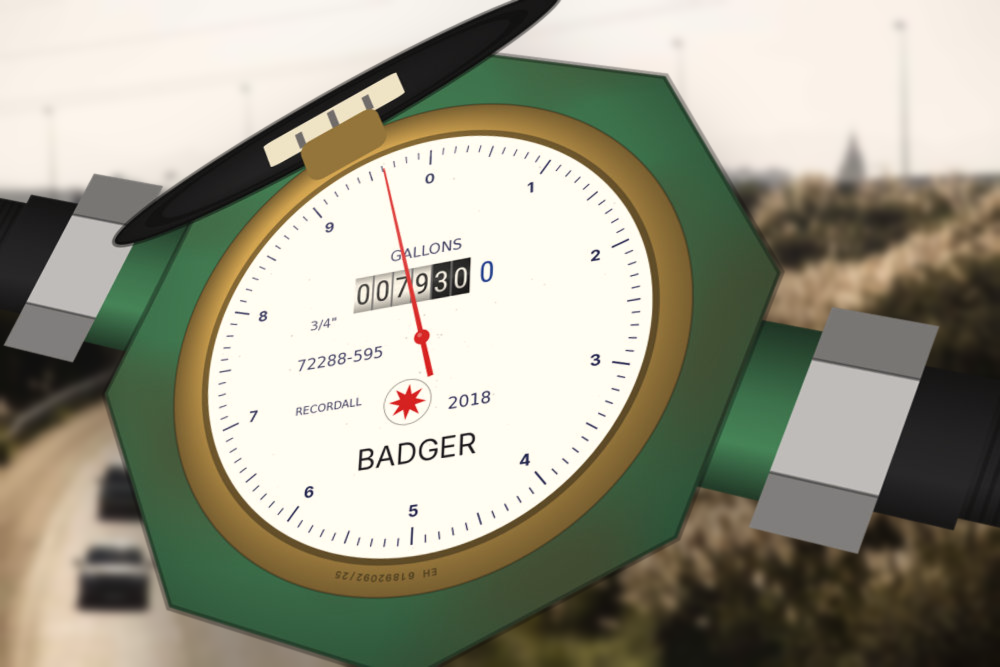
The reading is 79299.6 gal
